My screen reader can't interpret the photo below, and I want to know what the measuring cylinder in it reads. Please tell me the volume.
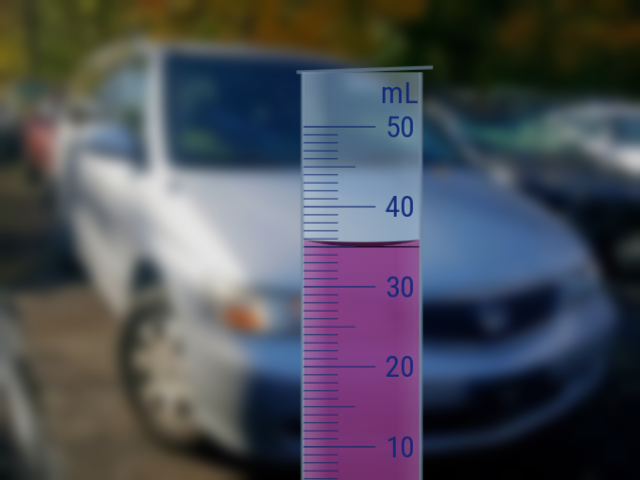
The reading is 35 mL
